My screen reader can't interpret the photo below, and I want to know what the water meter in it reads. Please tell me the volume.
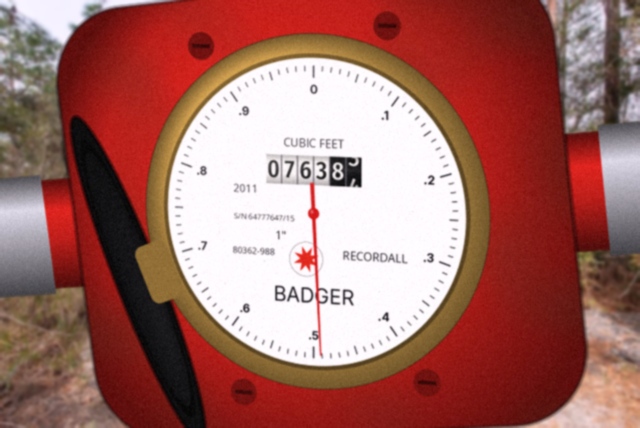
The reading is 76383.49 ft³
